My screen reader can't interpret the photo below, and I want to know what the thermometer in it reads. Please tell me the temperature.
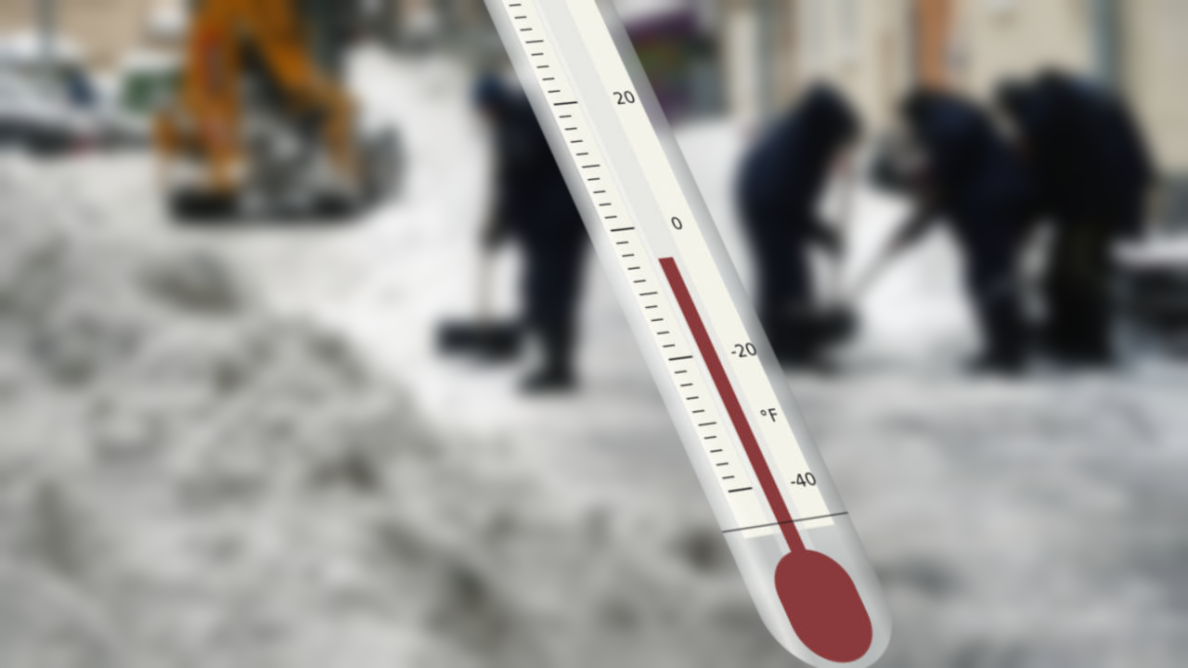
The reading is -5 °F
